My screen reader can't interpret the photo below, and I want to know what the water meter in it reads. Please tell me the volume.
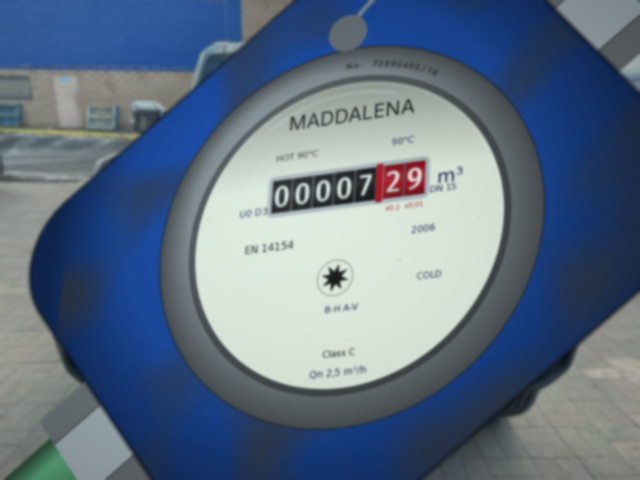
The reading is 7.29 m³
